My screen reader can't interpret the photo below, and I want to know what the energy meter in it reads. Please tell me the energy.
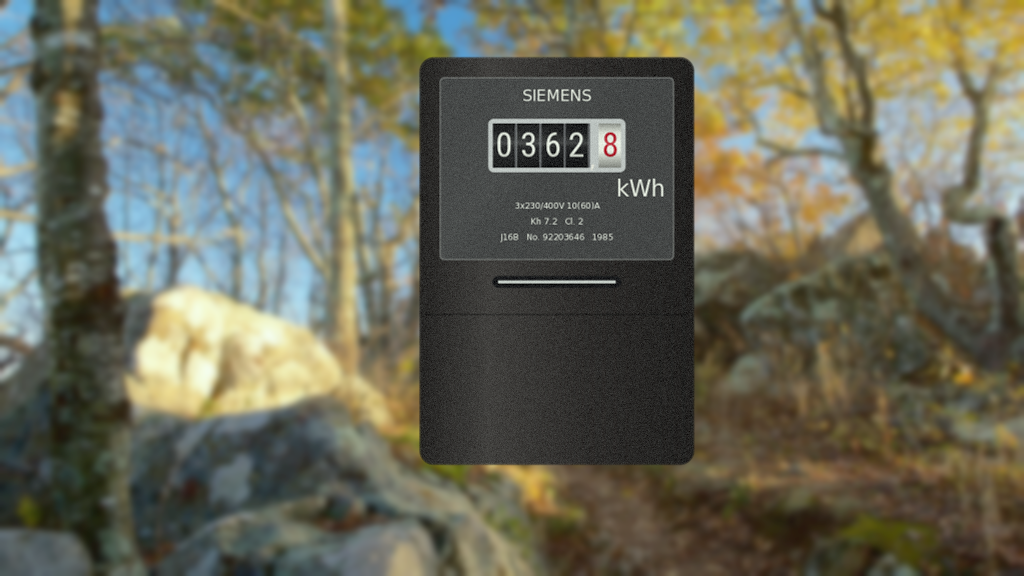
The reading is 362.8 kWh
